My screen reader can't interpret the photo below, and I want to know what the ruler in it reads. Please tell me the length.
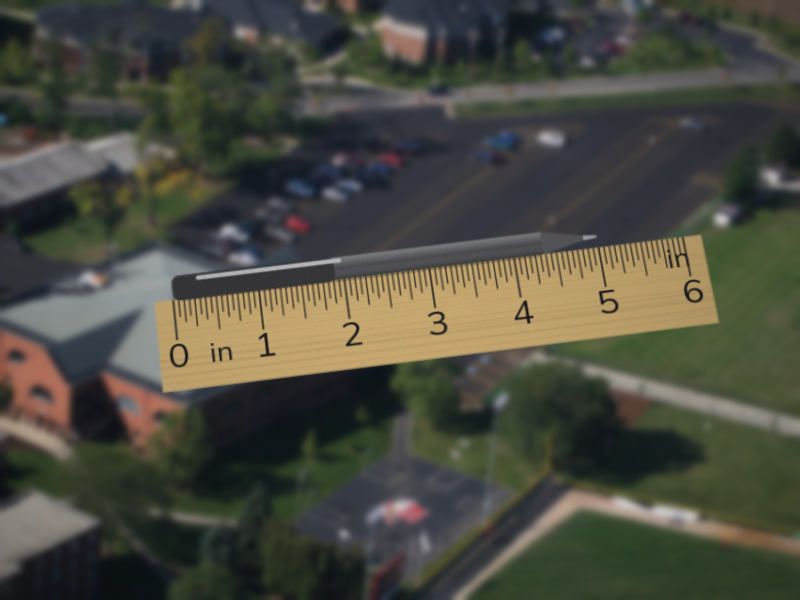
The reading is 5 in
